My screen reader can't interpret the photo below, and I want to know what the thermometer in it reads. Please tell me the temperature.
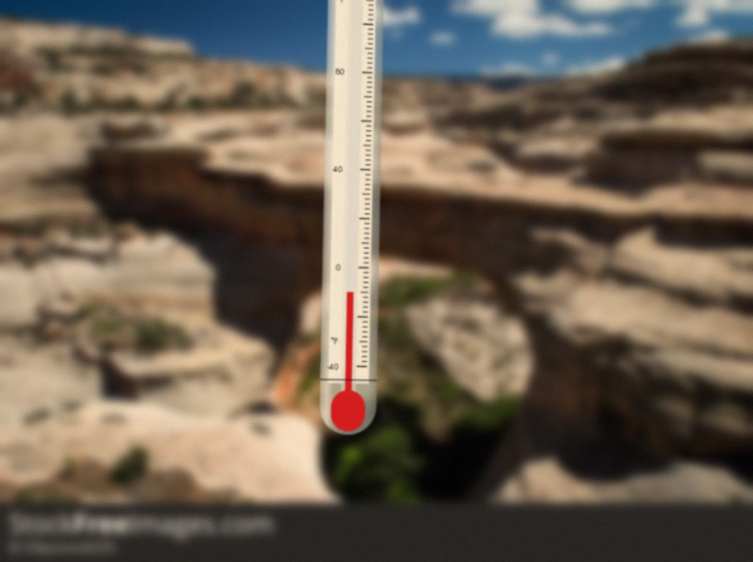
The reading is -10 °F
